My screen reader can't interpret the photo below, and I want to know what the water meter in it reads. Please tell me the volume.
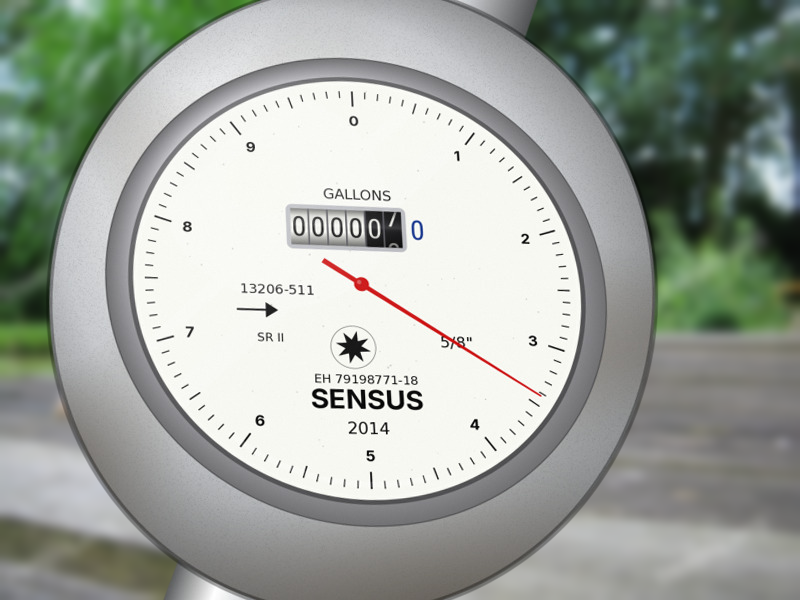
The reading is 73.4 gal
